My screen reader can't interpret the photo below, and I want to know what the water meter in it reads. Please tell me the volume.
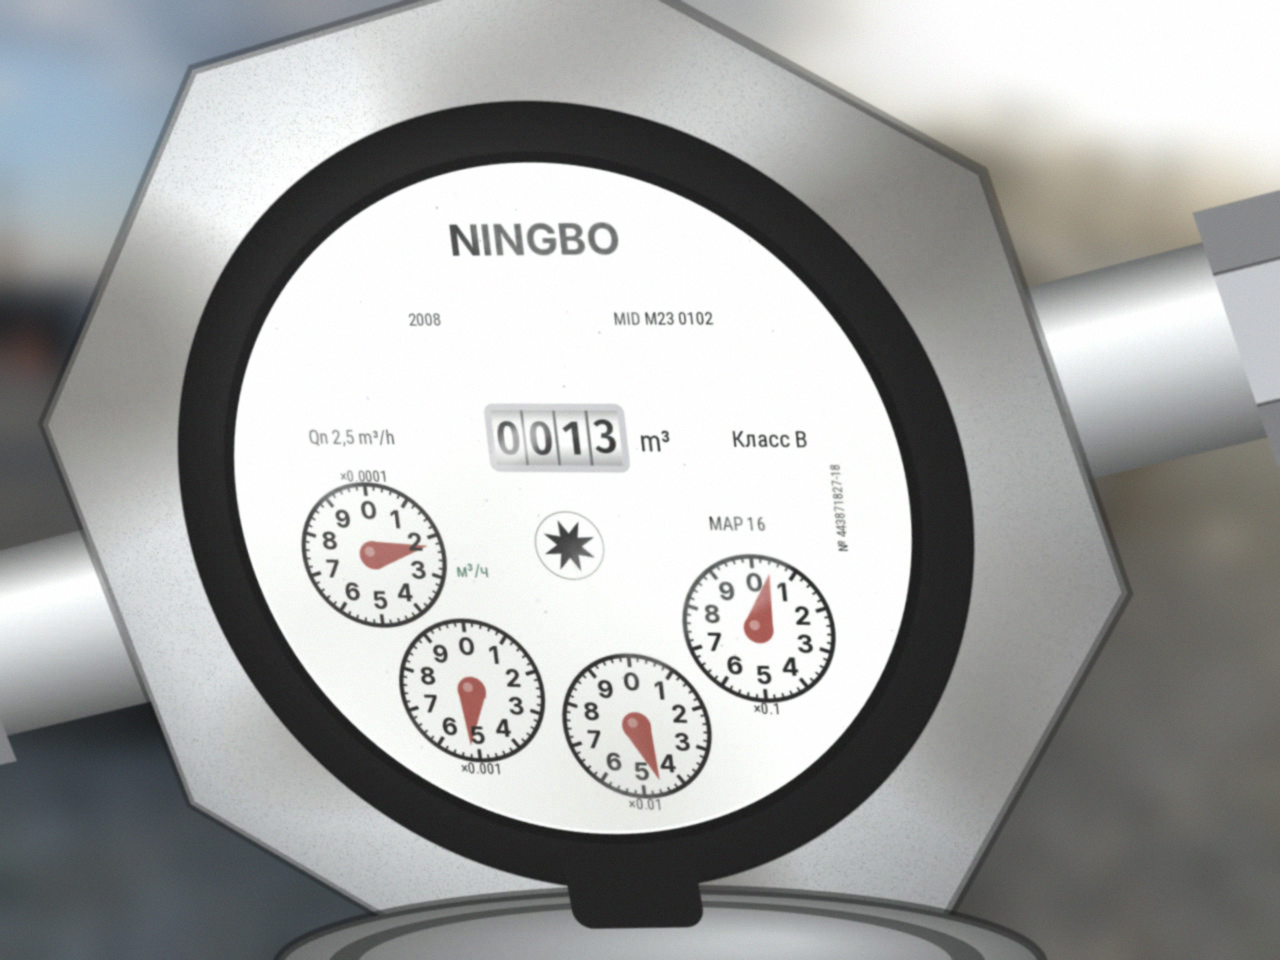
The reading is 13.0452 m³
